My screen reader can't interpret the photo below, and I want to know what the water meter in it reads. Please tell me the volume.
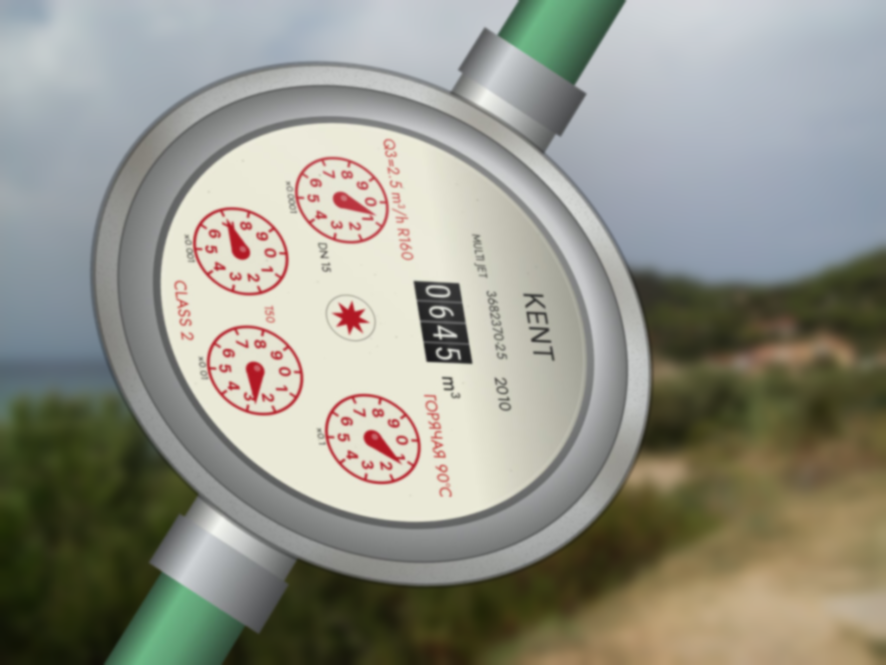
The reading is 645.1270 m³
